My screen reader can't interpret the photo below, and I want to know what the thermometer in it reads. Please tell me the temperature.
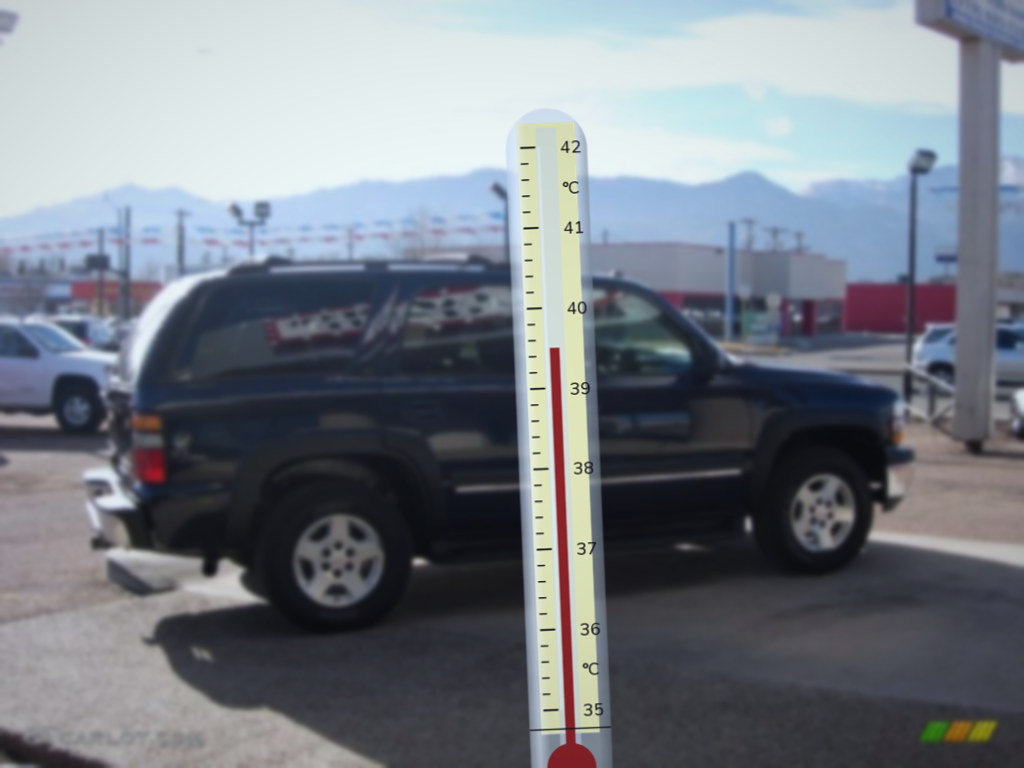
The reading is 39.5 °C
